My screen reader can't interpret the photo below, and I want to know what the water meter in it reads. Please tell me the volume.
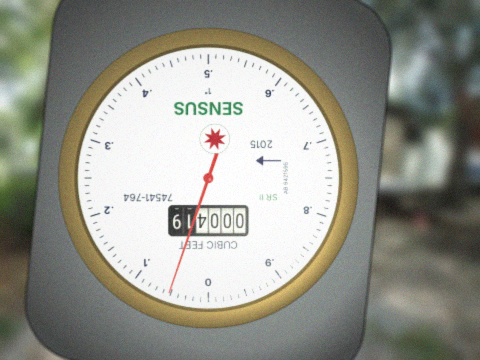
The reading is 419.05 ft³
